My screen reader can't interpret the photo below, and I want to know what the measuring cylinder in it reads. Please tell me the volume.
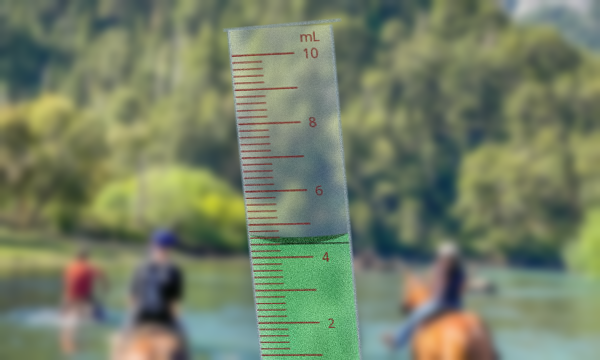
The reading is 4.4 mL
